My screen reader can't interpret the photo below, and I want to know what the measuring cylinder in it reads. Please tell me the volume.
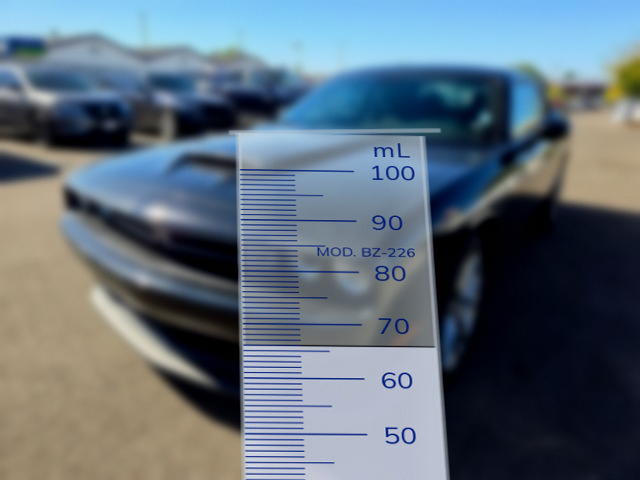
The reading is 66 mL
